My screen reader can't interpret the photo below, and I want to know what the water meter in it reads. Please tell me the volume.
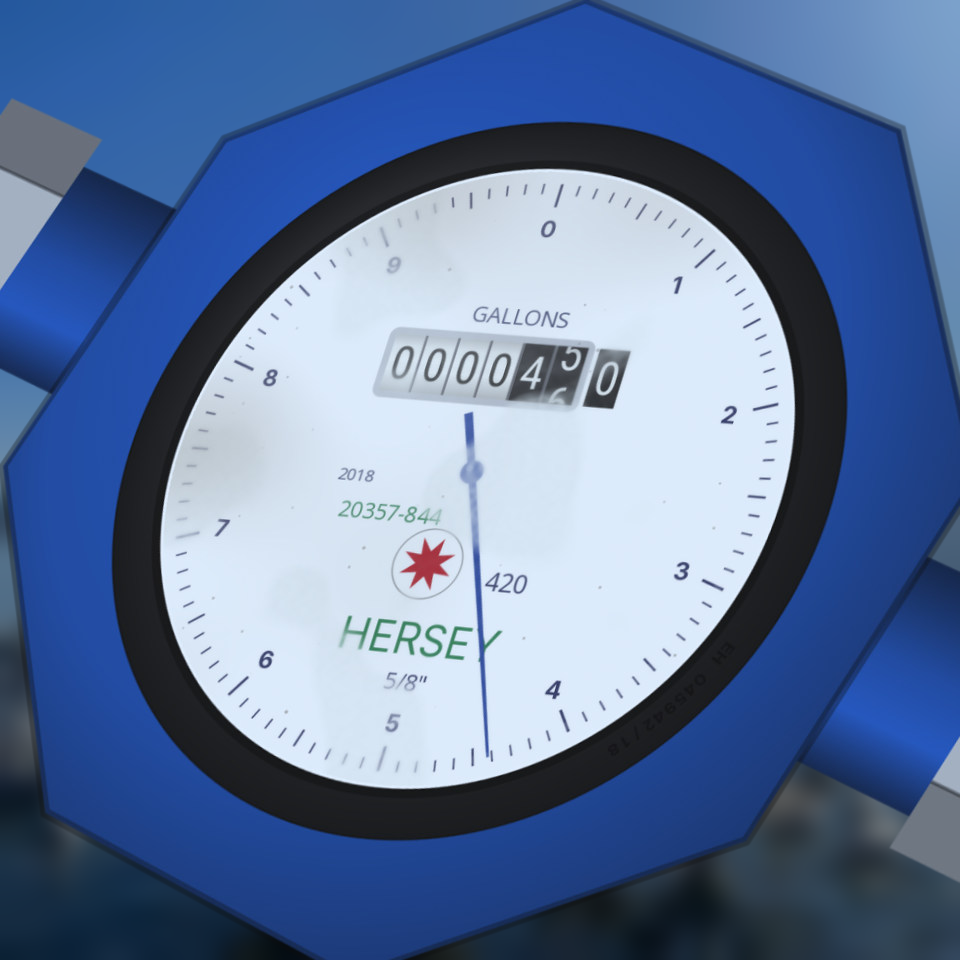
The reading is 454.4 gal
